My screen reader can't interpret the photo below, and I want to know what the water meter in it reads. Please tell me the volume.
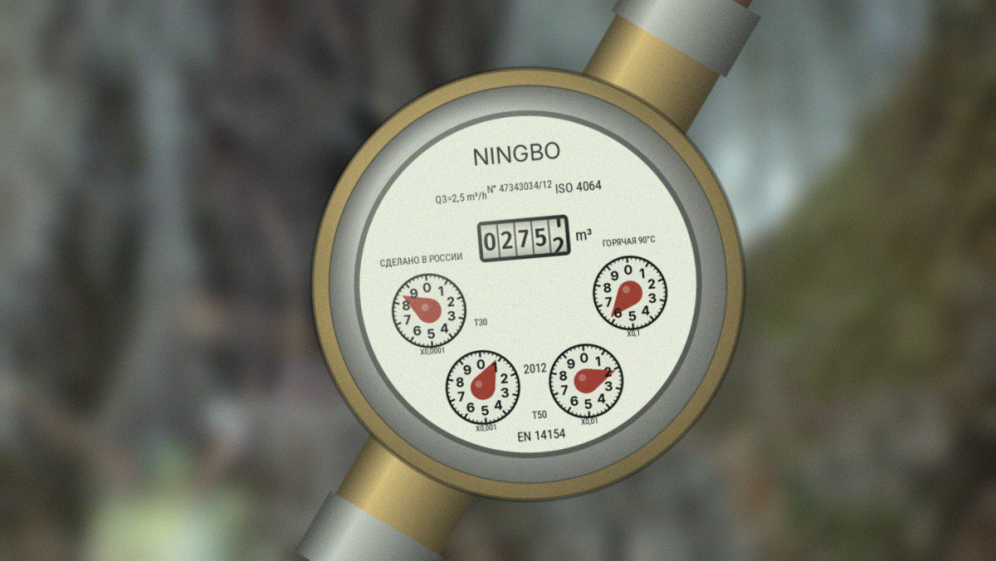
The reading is 2751.6208 m³
